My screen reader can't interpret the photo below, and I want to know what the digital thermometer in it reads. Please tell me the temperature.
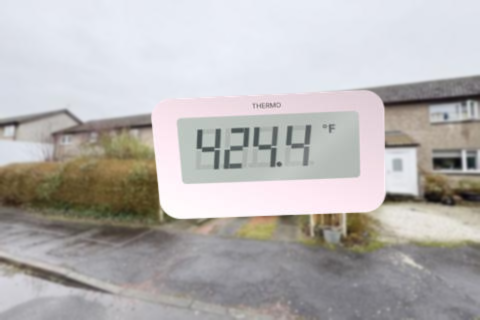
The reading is 424.4 °F
